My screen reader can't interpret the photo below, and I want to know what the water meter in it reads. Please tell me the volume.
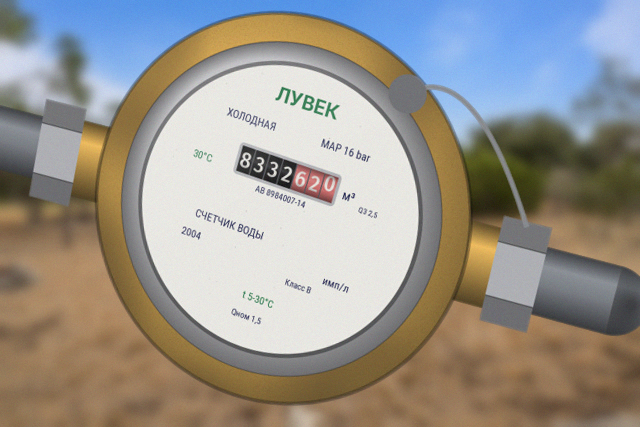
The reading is 8332.620 m³
